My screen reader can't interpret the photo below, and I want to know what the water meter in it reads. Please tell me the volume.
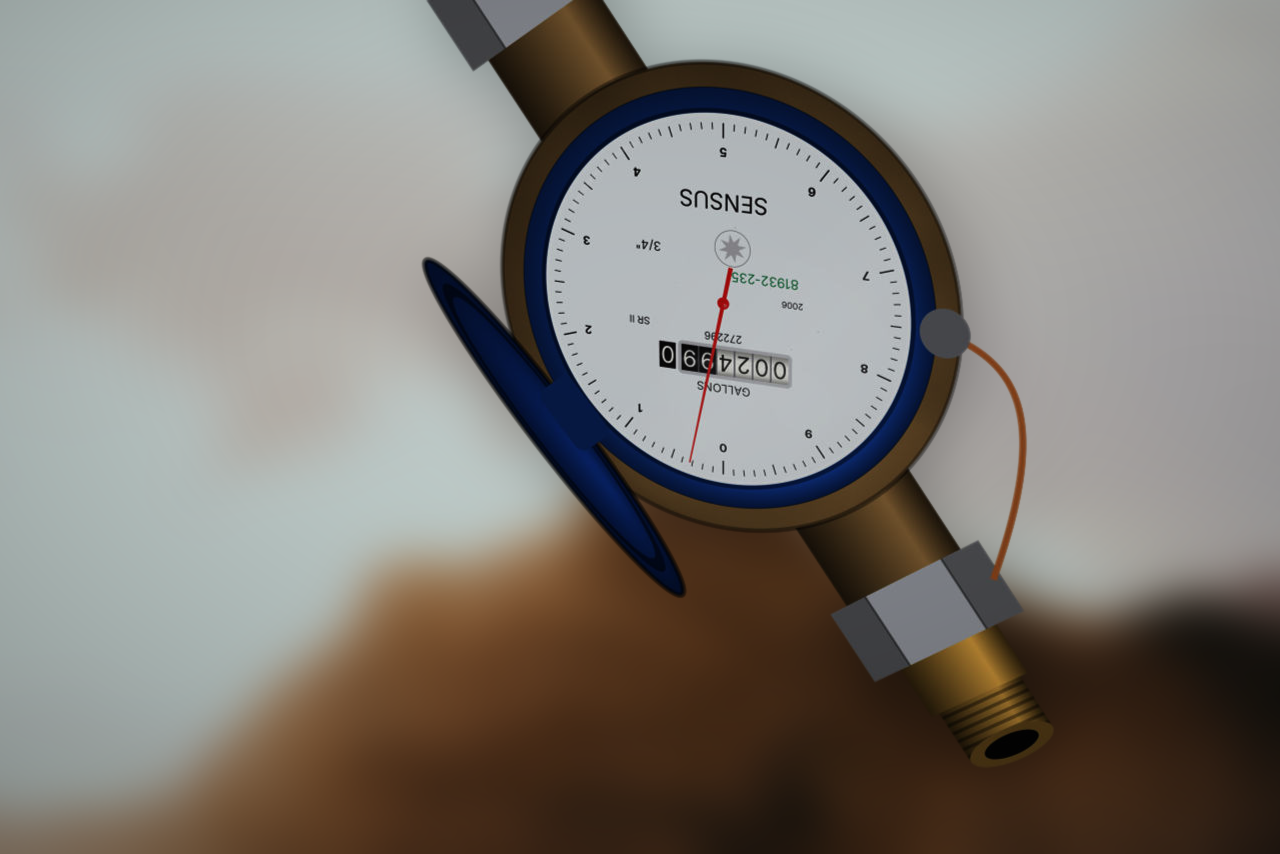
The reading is 24990.3 gal
